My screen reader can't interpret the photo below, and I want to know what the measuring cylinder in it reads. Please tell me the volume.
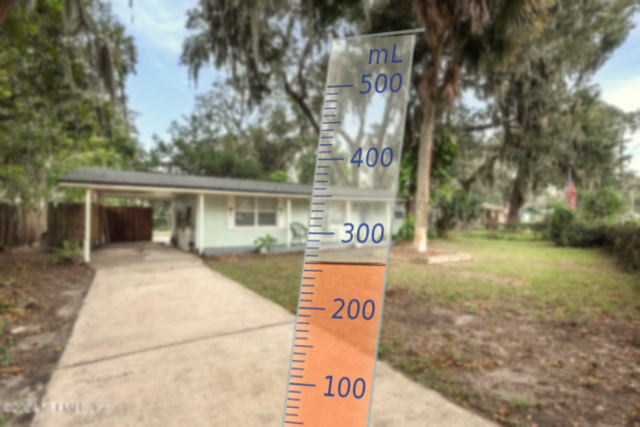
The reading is 260 mL
